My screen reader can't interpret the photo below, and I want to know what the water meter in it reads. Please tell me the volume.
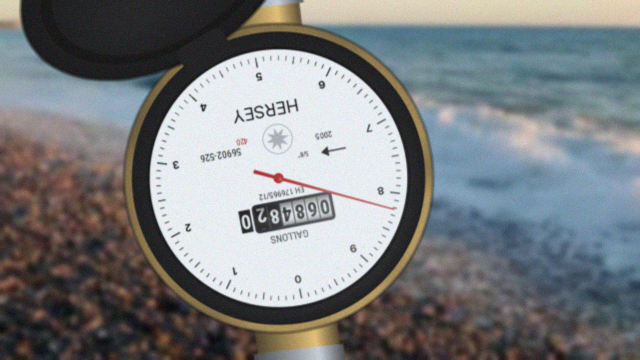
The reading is 684818.2 gal
